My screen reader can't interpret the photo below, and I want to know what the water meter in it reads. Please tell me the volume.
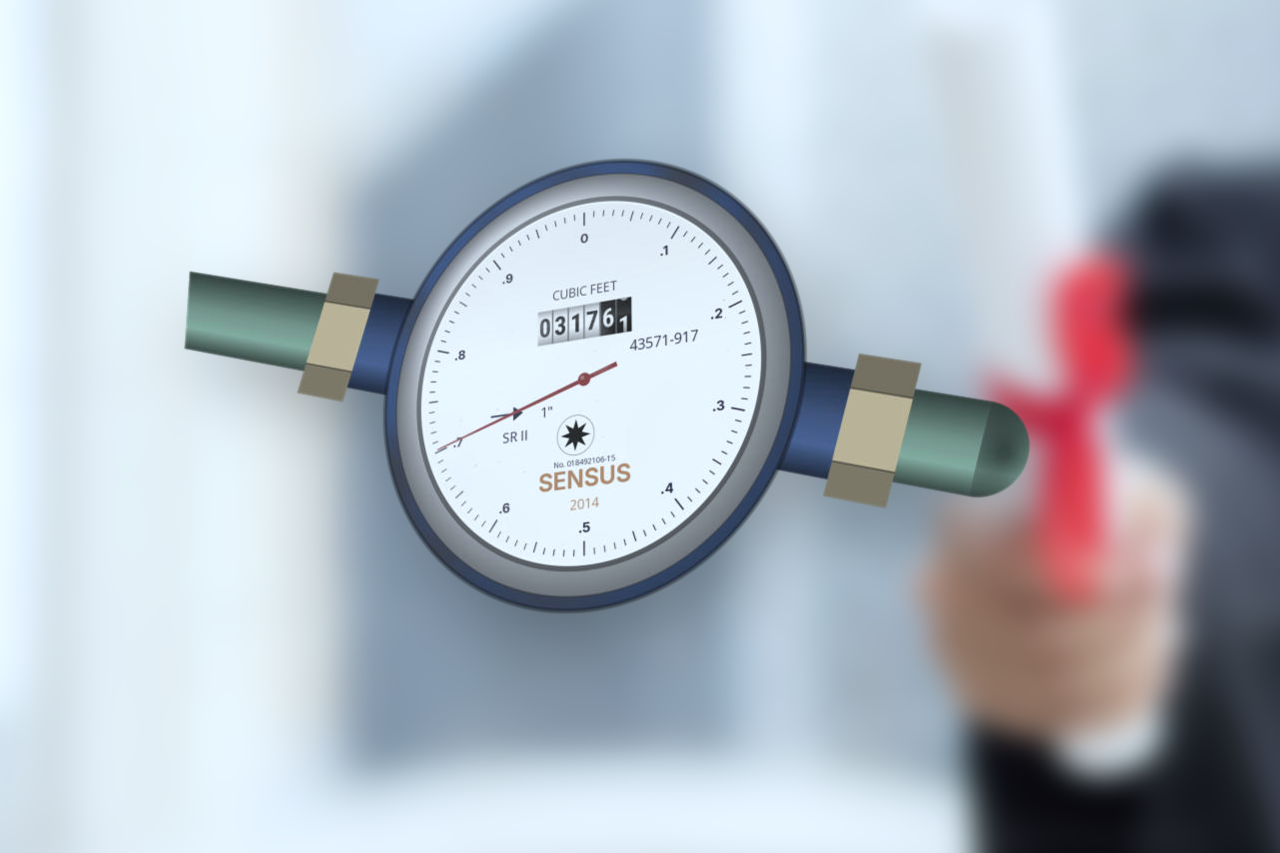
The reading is 31760.70 ft³
